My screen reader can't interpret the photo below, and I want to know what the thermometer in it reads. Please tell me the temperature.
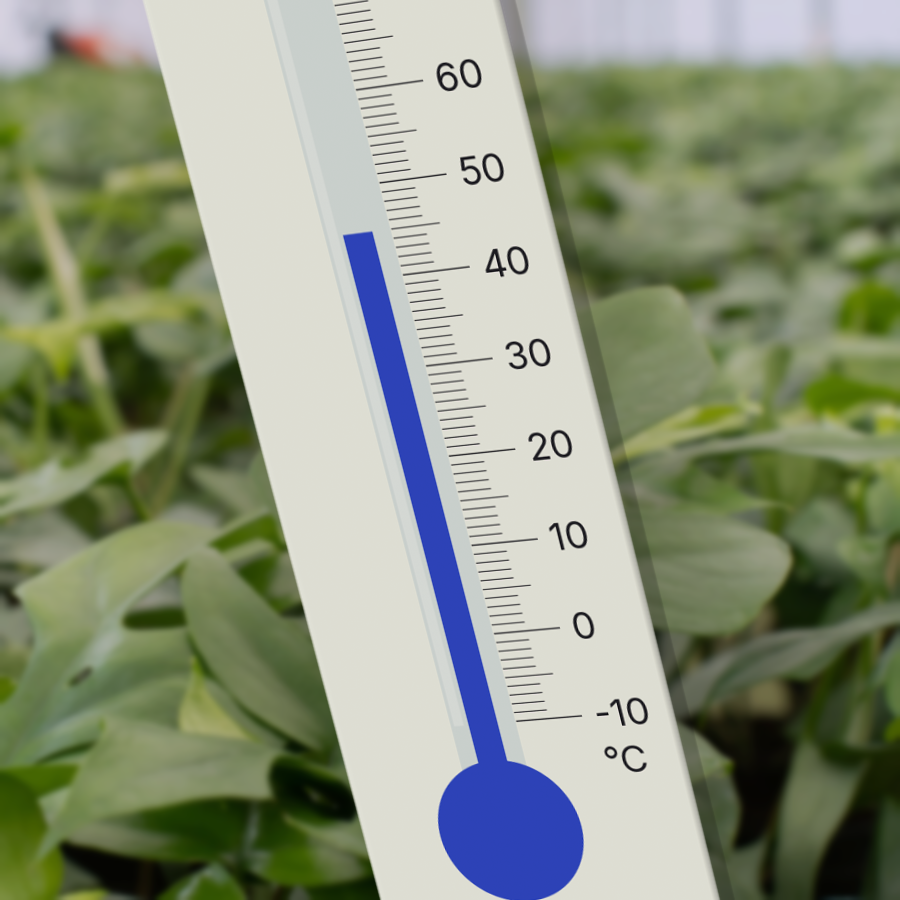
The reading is 45 °C
